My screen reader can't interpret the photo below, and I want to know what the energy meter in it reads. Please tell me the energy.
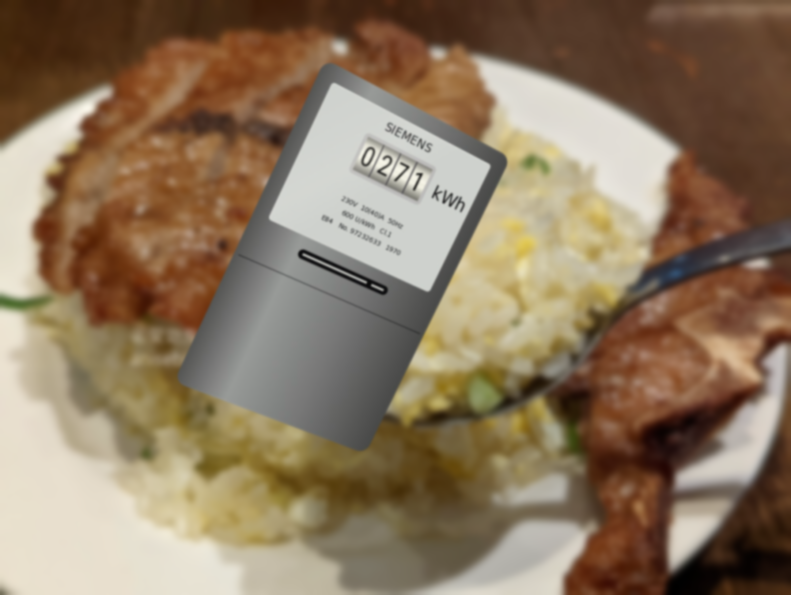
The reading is 271 kWh
